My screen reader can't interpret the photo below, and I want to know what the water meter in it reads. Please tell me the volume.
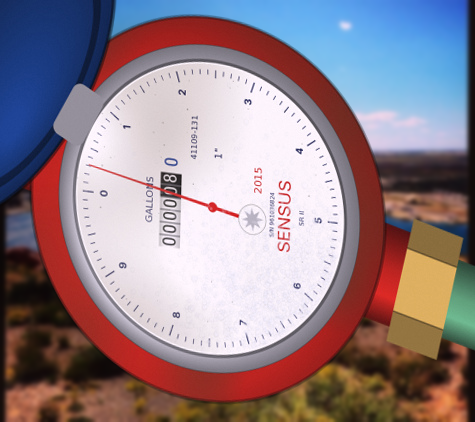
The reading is 80.3 gal
